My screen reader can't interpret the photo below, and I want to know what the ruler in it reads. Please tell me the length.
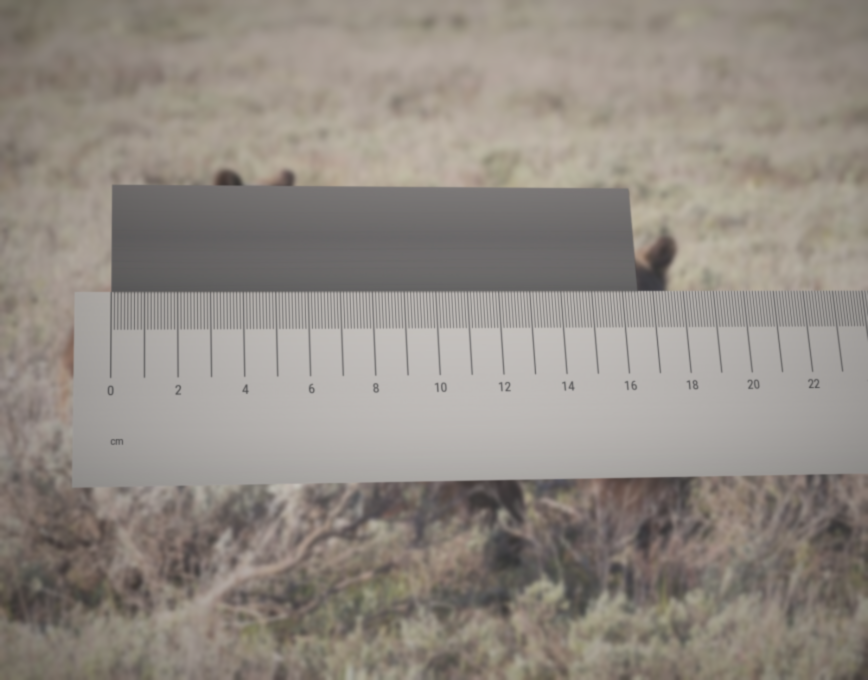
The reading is 16.5 cm
